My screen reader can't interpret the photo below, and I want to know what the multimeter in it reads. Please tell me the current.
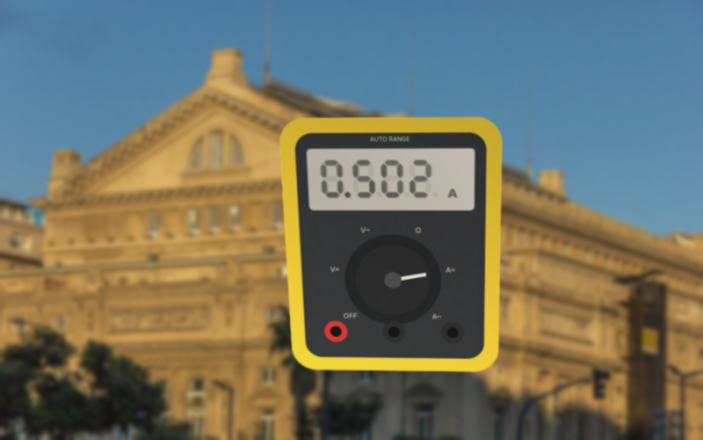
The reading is 0.502 A
